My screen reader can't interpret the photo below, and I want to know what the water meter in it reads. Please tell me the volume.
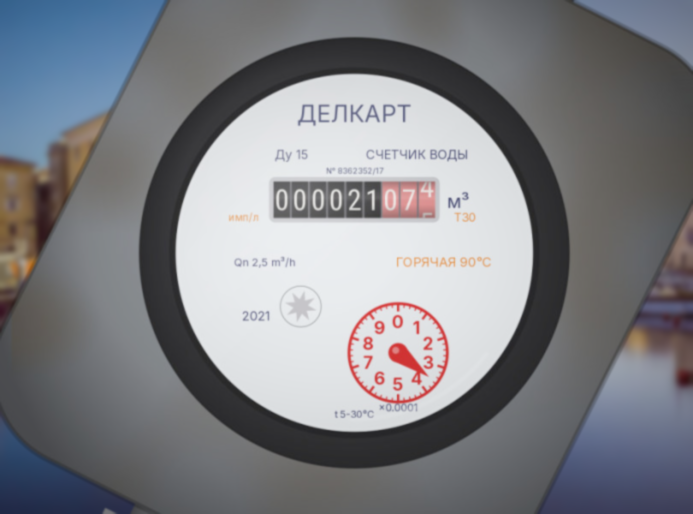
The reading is 21.0743 m³
